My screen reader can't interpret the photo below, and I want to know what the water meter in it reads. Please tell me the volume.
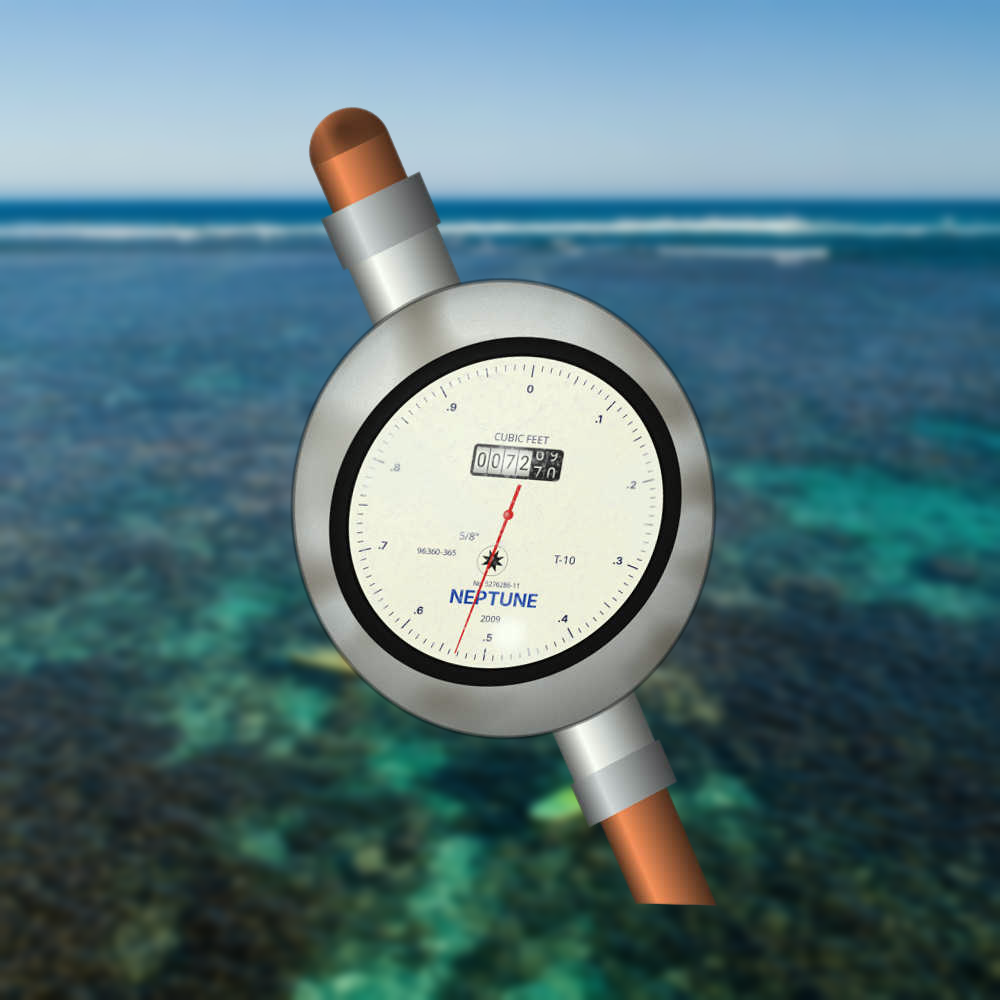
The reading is 7269.53 ft³
